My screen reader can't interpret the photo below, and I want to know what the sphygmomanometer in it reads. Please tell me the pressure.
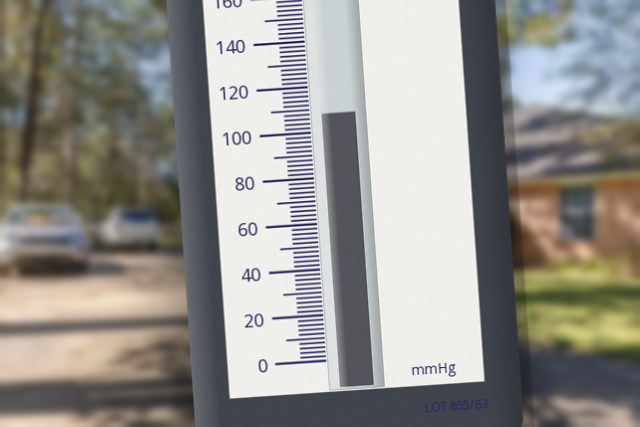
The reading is 108 mmHg
